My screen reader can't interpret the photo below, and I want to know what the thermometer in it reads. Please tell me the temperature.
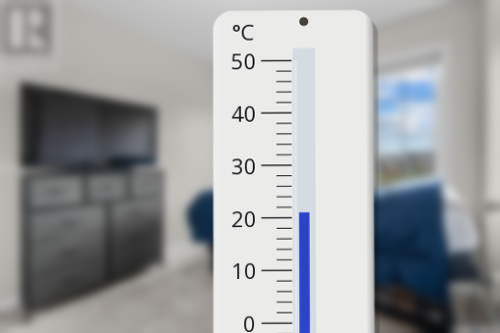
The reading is 21 °C
